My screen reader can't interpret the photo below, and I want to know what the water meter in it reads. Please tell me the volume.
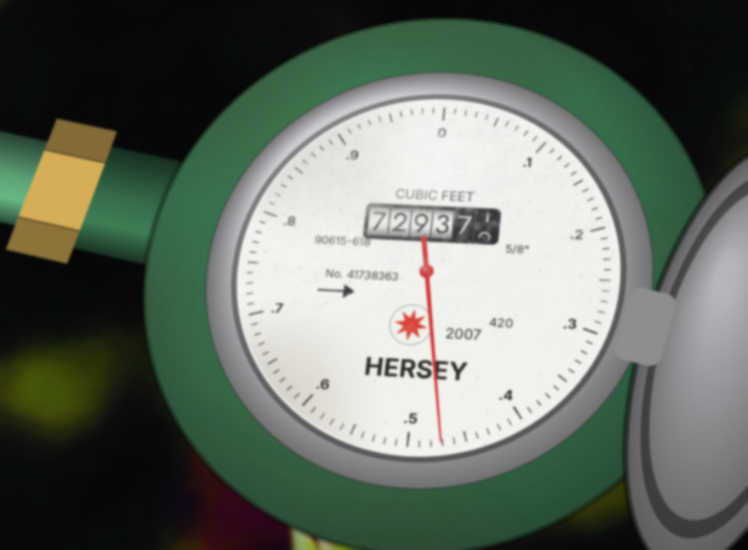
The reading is 729371.47 ft³
